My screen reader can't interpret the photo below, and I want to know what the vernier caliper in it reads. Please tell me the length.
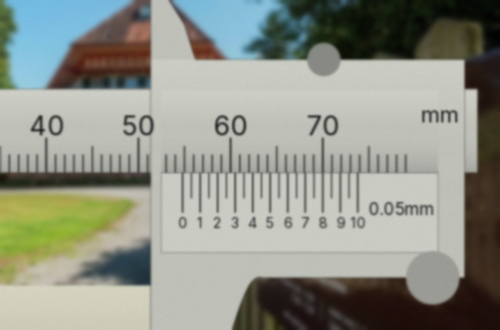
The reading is 54.8 mm
